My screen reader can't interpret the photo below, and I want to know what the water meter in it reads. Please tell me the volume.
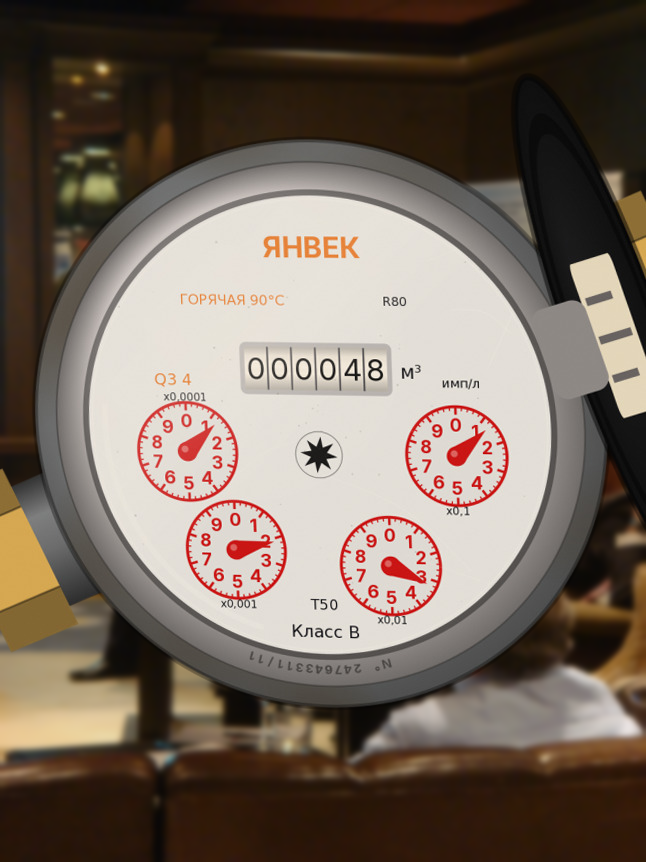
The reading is 48.1321 m³
